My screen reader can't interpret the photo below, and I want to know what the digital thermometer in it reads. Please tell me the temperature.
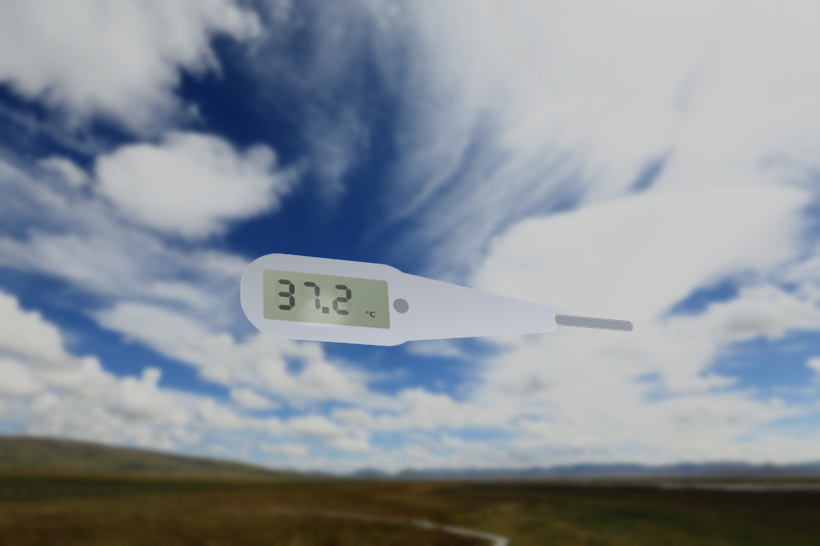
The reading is 37.2 °C
